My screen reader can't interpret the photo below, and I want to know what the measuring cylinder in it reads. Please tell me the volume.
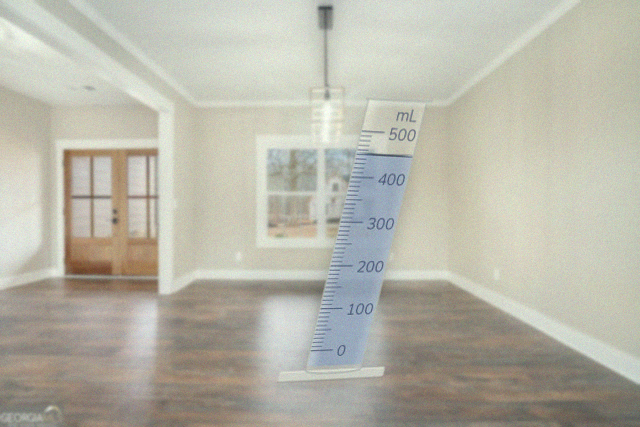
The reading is 450 mL
